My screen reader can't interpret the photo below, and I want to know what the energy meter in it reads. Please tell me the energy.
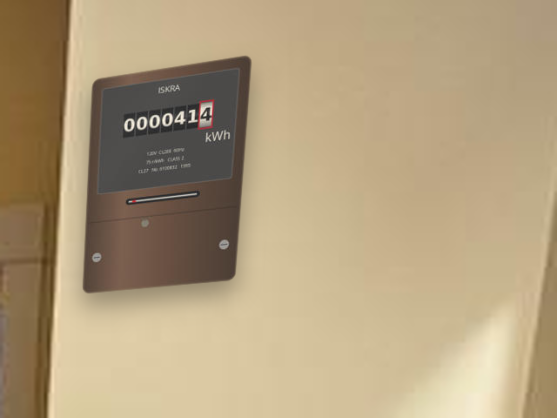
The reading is 41.4 kWh
